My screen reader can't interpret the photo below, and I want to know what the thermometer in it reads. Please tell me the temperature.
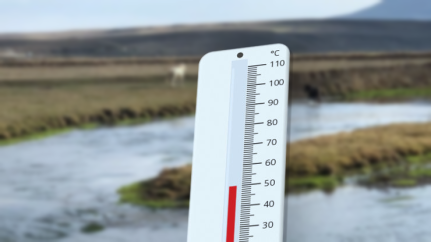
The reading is 50 °C
